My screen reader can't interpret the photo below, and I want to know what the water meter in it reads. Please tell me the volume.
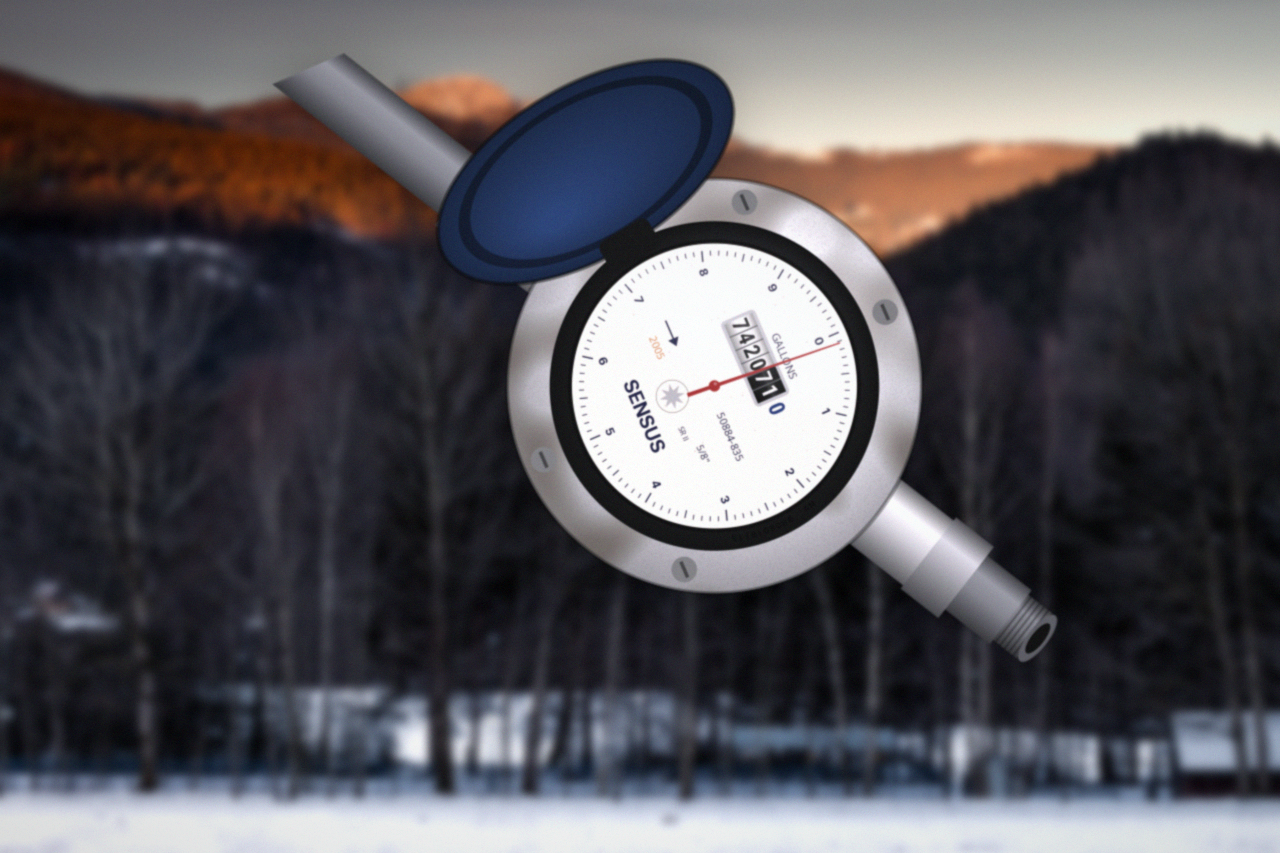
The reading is 7420710.1 gal
